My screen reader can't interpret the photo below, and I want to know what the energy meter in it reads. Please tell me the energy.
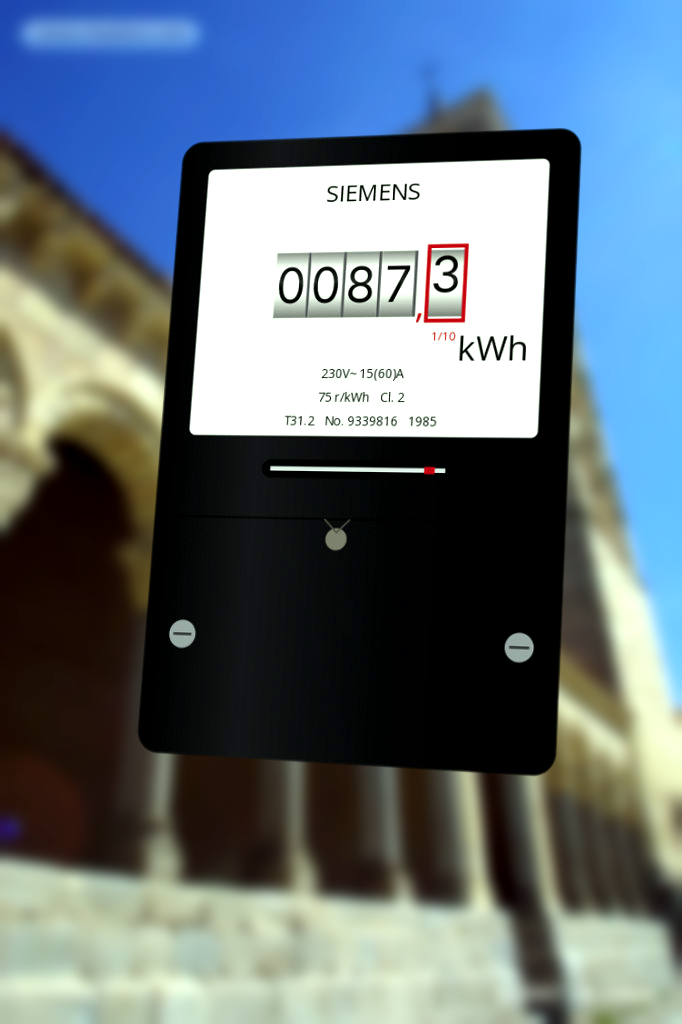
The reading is 87.3 kWh
